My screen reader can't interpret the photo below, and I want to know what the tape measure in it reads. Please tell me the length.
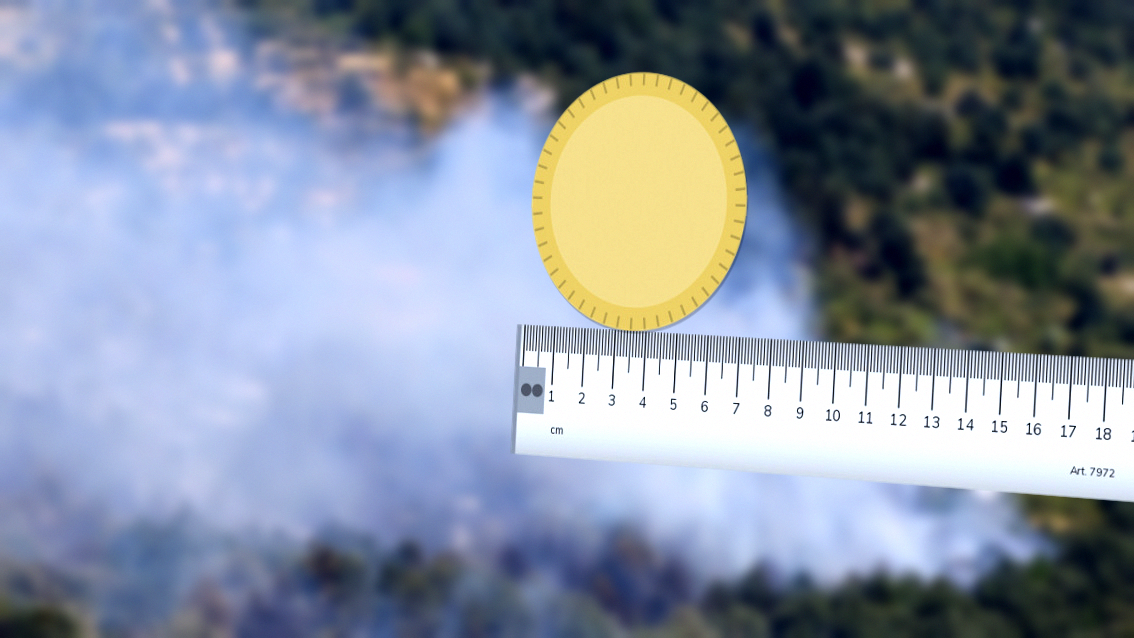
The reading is 7 cm
